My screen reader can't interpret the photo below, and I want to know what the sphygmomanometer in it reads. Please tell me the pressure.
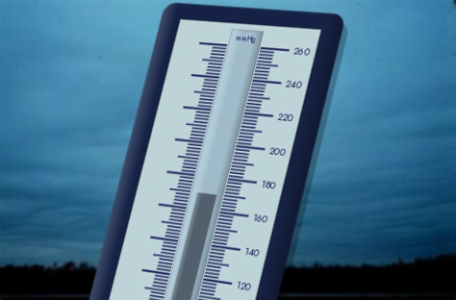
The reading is 170 mmHg
